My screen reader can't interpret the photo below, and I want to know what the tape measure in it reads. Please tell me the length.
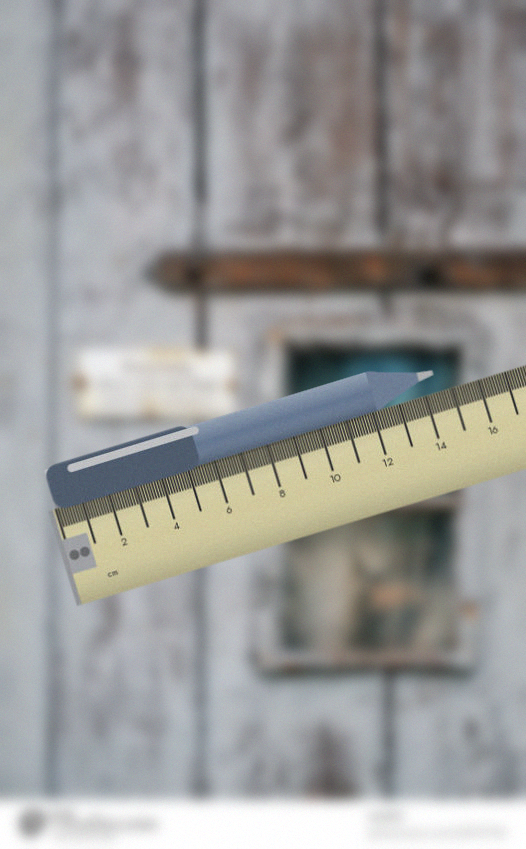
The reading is 14.5 cm
